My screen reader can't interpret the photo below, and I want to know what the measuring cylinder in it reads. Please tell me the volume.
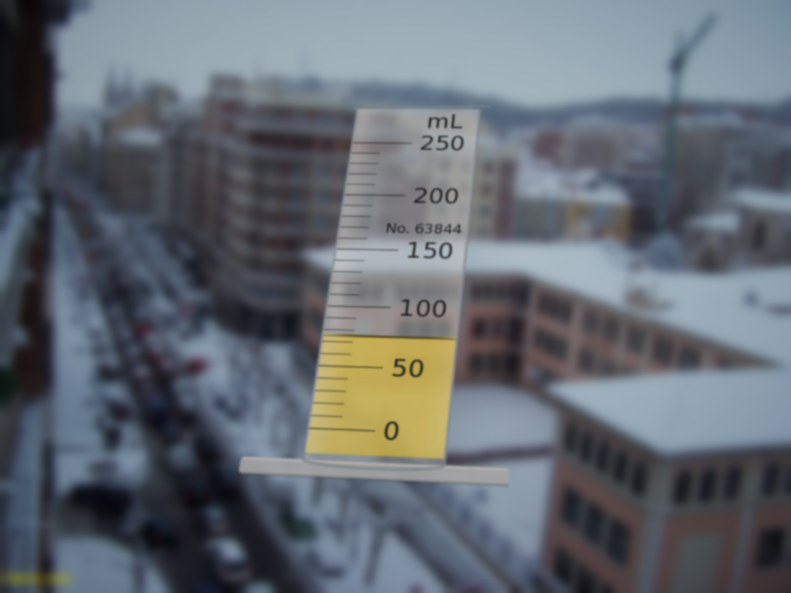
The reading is 75 mL
